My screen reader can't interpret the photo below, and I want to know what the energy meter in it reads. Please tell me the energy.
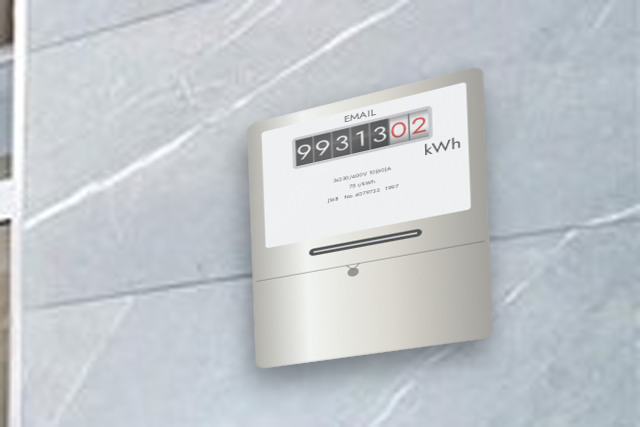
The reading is 99313.02 kWh
